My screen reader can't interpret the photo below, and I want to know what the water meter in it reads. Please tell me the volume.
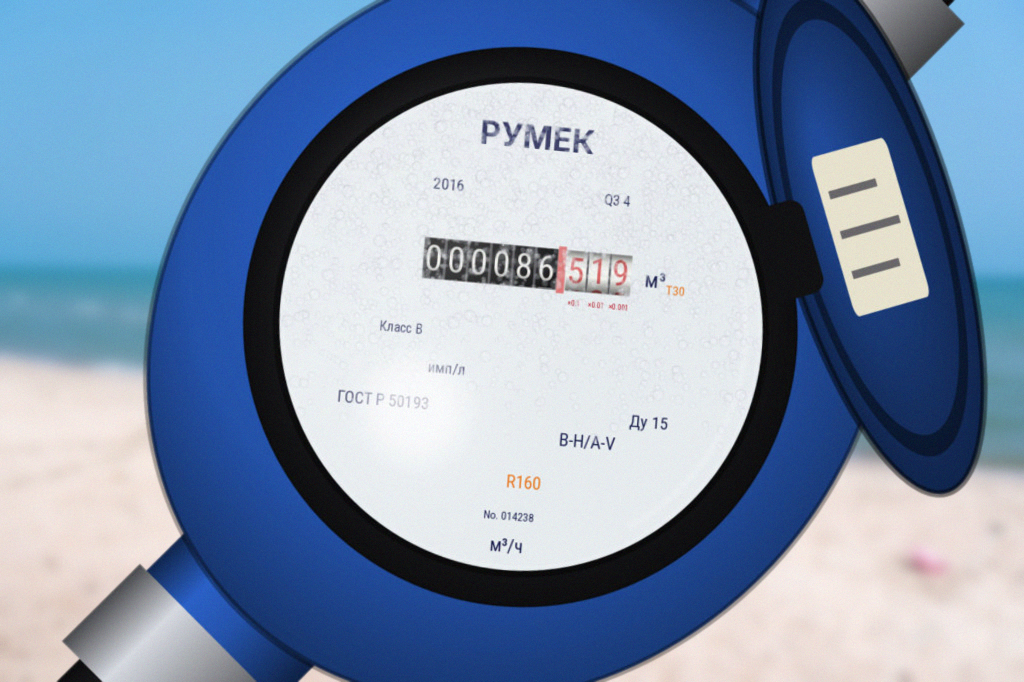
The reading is 86.519 m³
